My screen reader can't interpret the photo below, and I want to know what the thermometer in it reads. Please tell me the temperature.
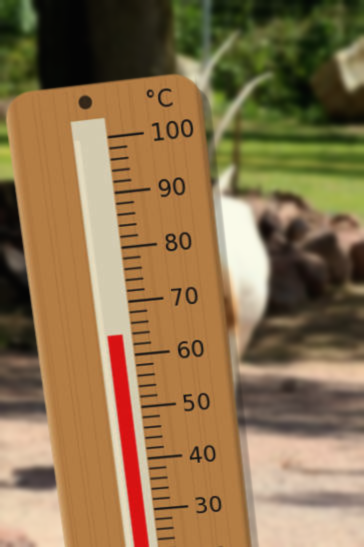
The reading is 64 °C
